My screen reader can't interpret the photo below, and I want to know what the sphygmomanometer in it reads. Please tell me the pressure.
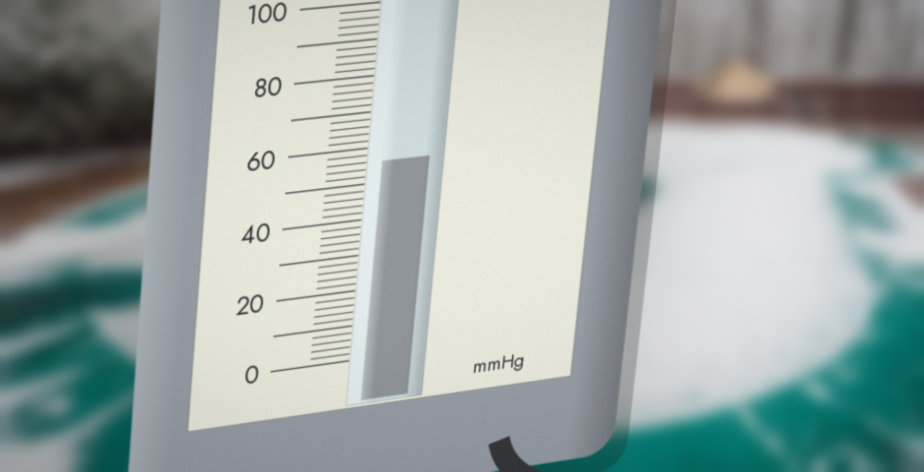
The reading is 56 mmHg
